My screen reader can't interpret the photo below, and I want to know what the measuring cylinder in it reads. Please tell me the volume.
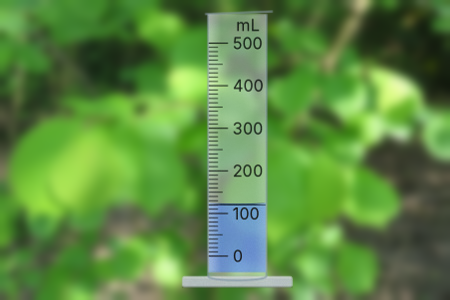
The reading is 120 mL
